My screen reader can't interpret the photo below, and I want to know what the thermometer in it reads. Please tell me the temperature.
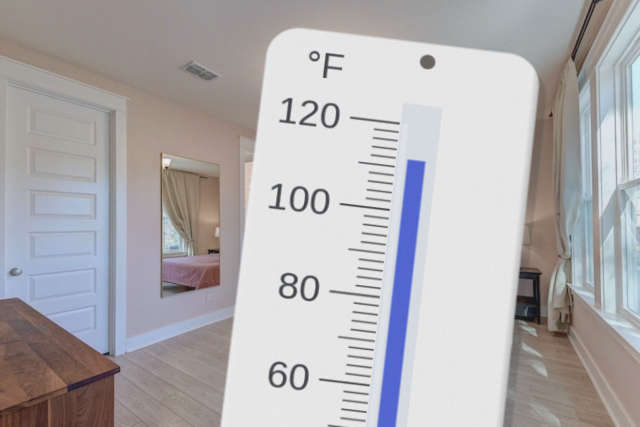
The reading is 112 °F
